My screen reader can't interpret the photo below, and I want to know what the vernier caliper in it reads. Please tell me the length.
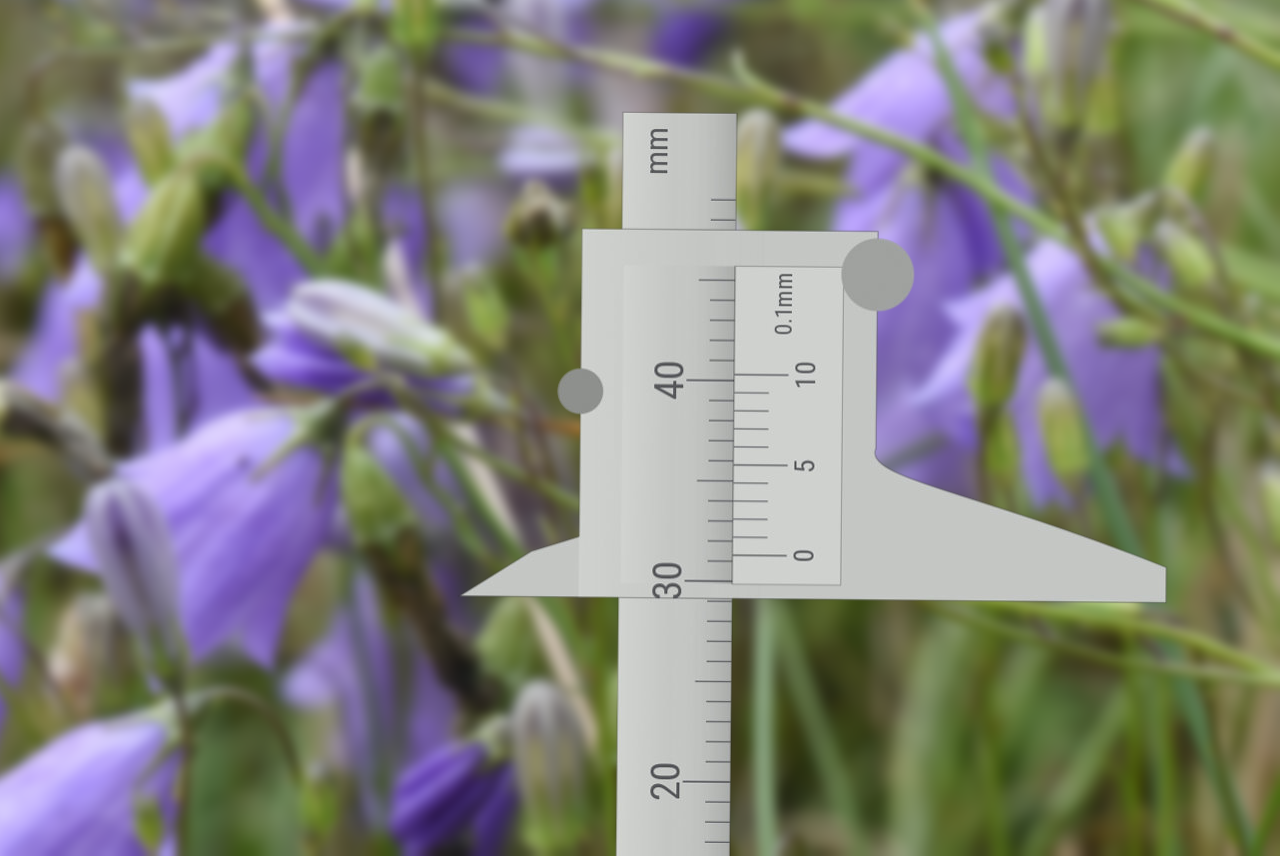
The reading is 31.3 mm
